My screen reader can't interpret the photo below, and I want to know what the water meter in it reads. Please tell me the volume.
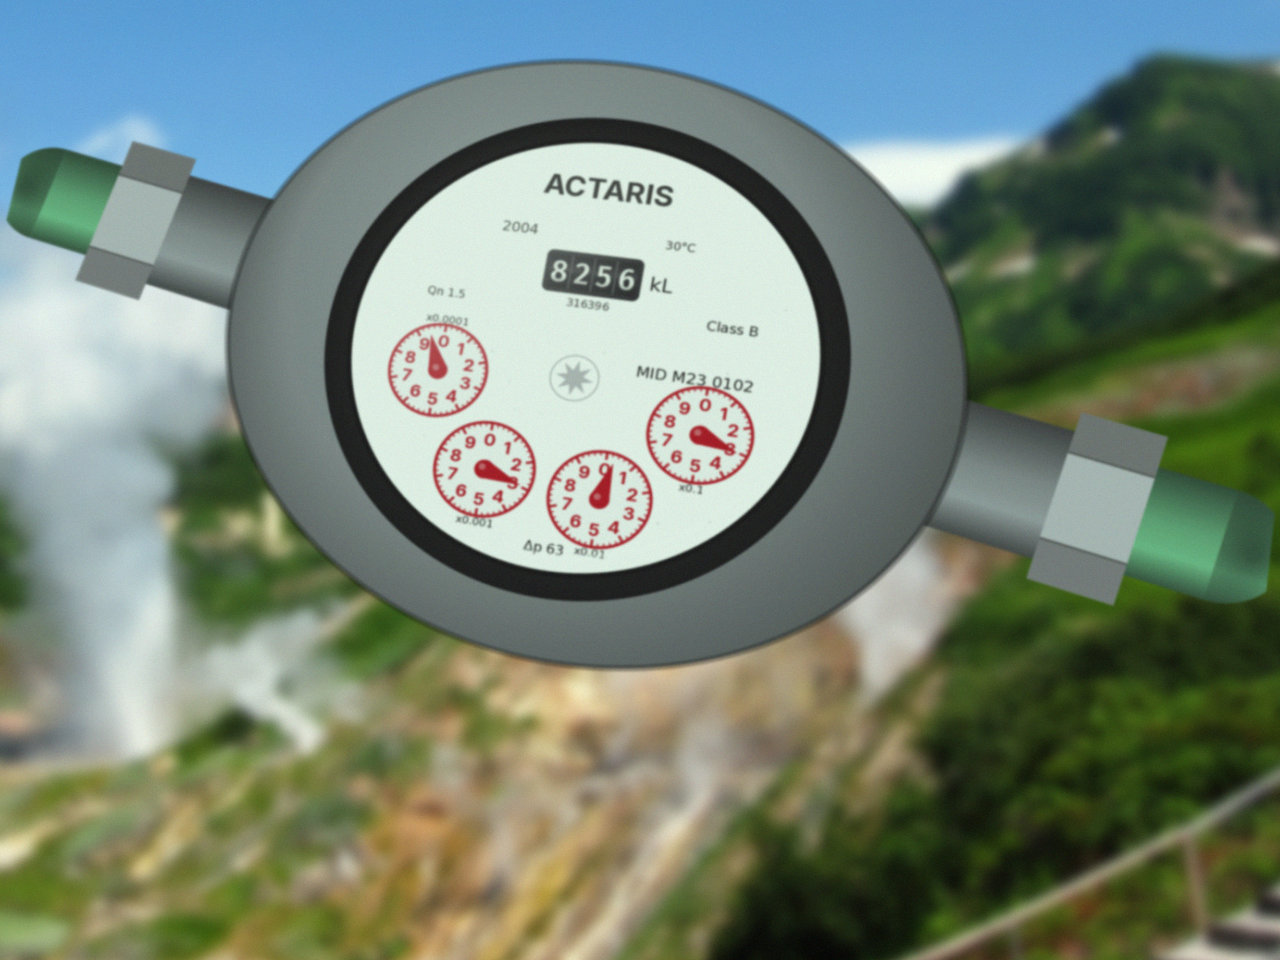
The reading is 8256.3029 kL
